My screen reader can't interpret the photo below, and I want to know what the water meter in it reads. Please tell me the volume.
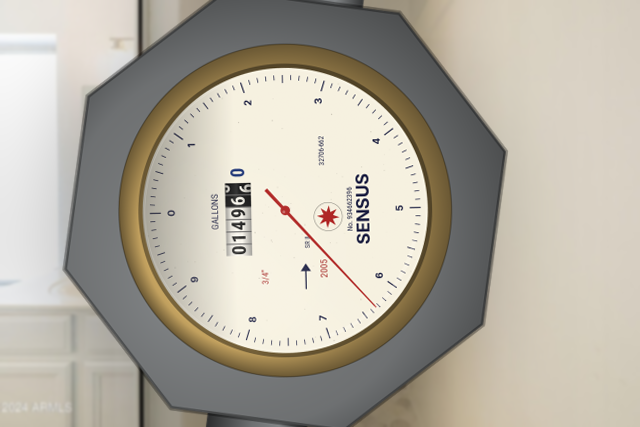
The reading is 149656.3 gal
